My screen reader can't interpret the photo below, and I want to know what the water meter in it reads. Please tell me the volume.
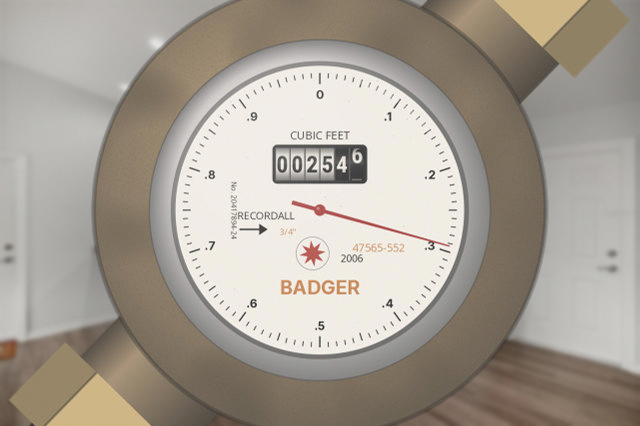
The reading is 2546.29 ft³
